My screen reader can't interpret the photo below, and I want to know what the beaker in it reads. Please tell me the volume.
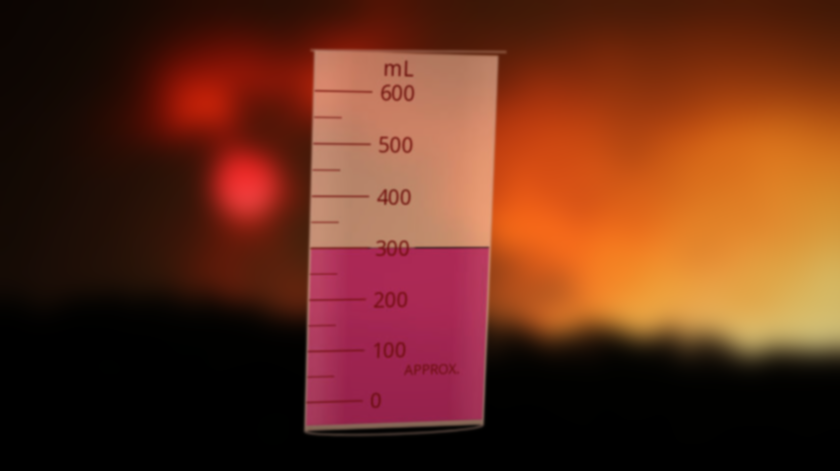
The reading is 300 mL
